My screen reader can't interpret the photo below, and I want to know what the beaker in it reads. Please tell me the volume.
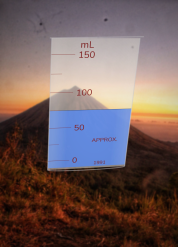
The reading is 75 mL
